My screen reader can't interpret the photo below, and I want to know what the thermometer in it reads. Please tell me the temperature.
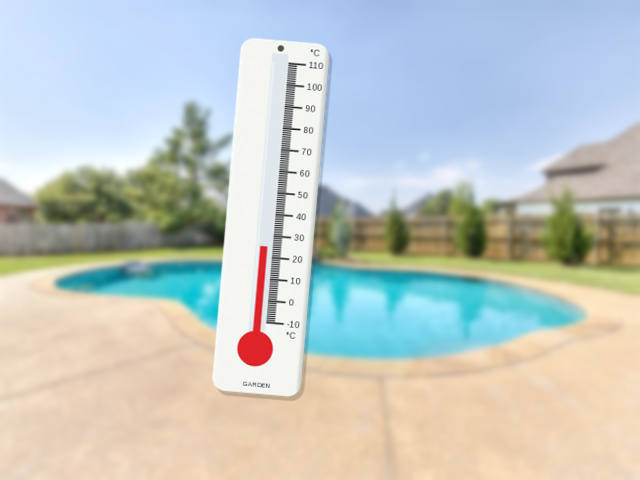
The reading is 25 °C
